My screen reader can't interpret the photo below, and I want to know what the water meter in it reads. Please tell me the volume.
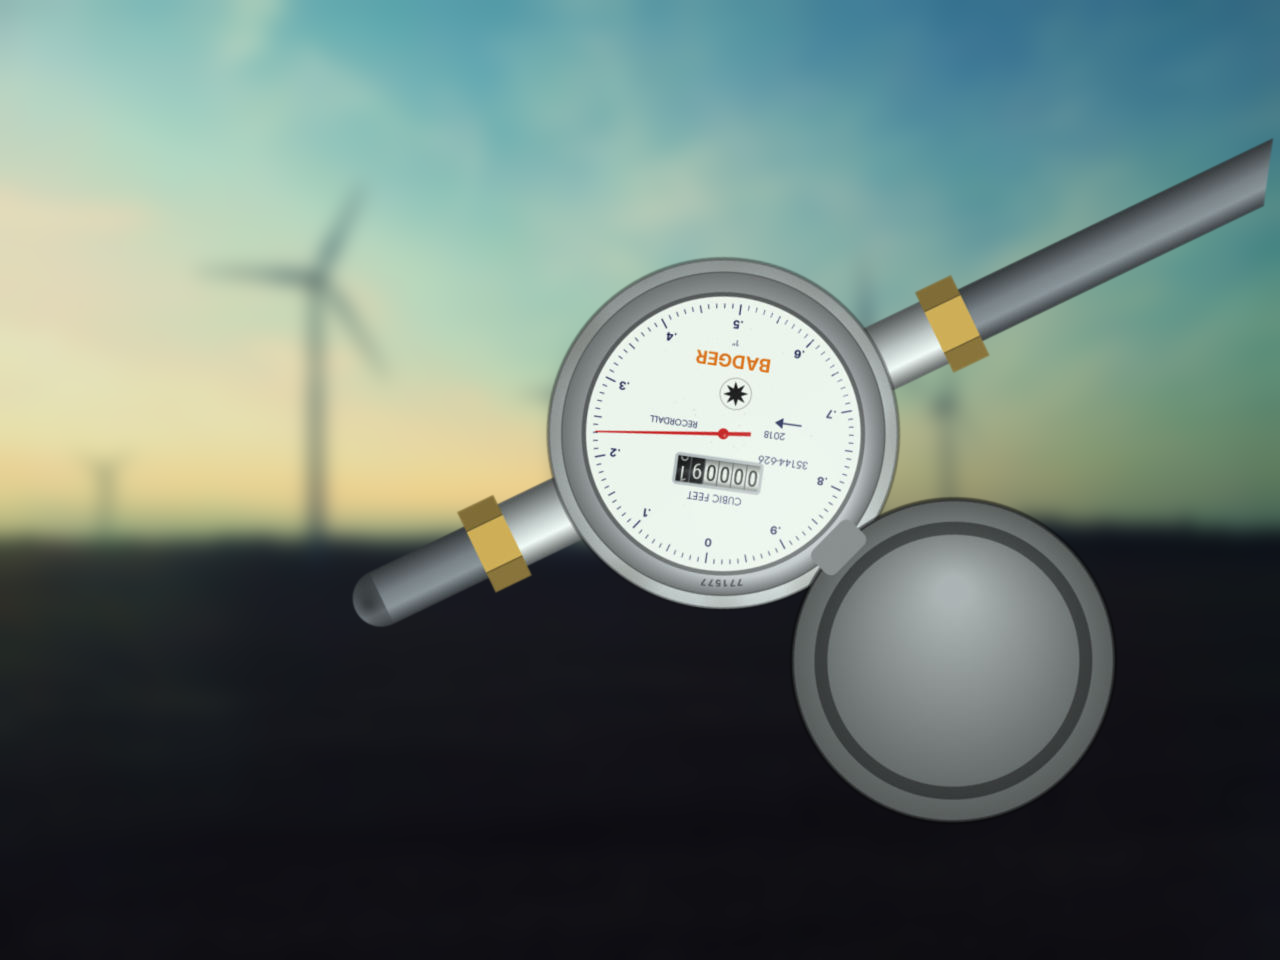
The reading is 91.23 ft³
